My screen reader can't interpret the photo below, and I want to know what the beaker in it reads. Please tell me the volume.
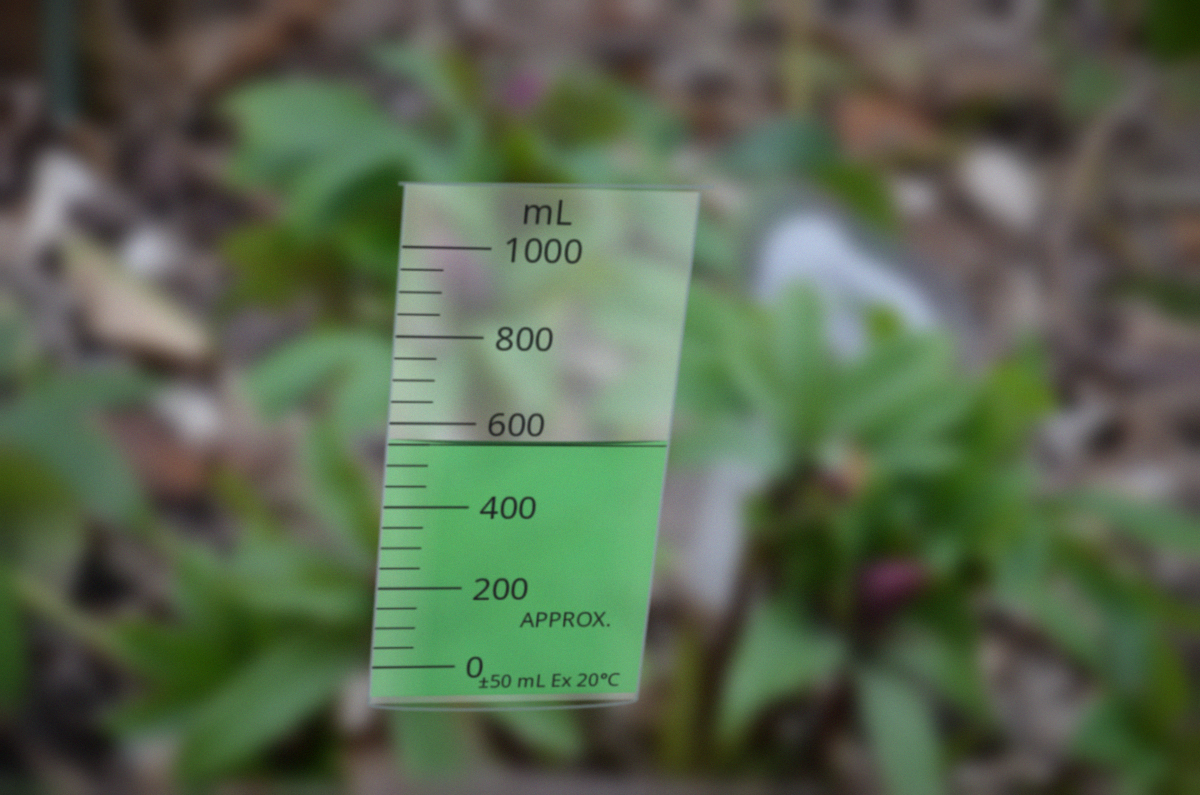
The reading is 550 mL
